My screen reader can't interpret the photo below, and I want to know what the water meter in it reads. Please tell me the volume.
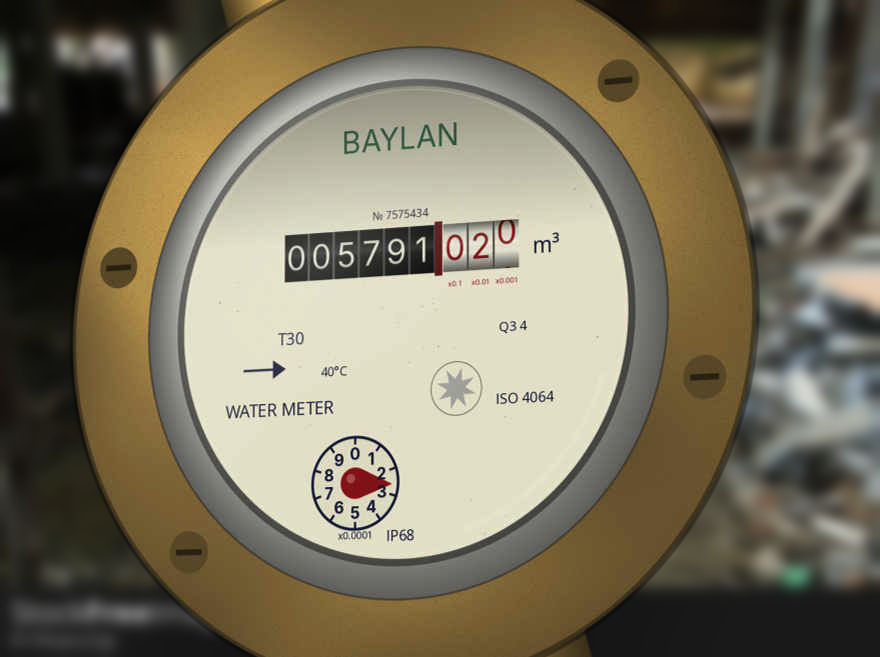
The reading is 5791.0202 m³
